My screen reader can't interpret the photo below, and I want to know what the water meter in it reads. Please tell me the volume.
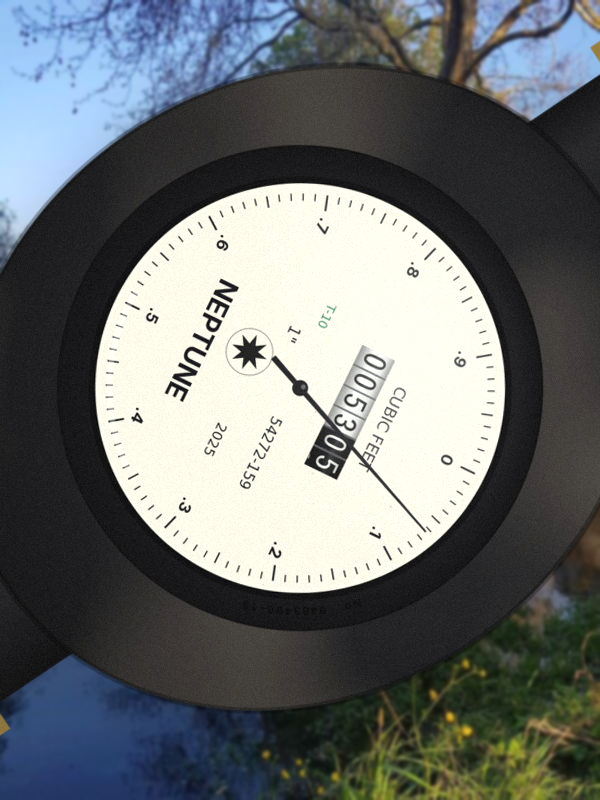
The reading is 5305.06 ft³
